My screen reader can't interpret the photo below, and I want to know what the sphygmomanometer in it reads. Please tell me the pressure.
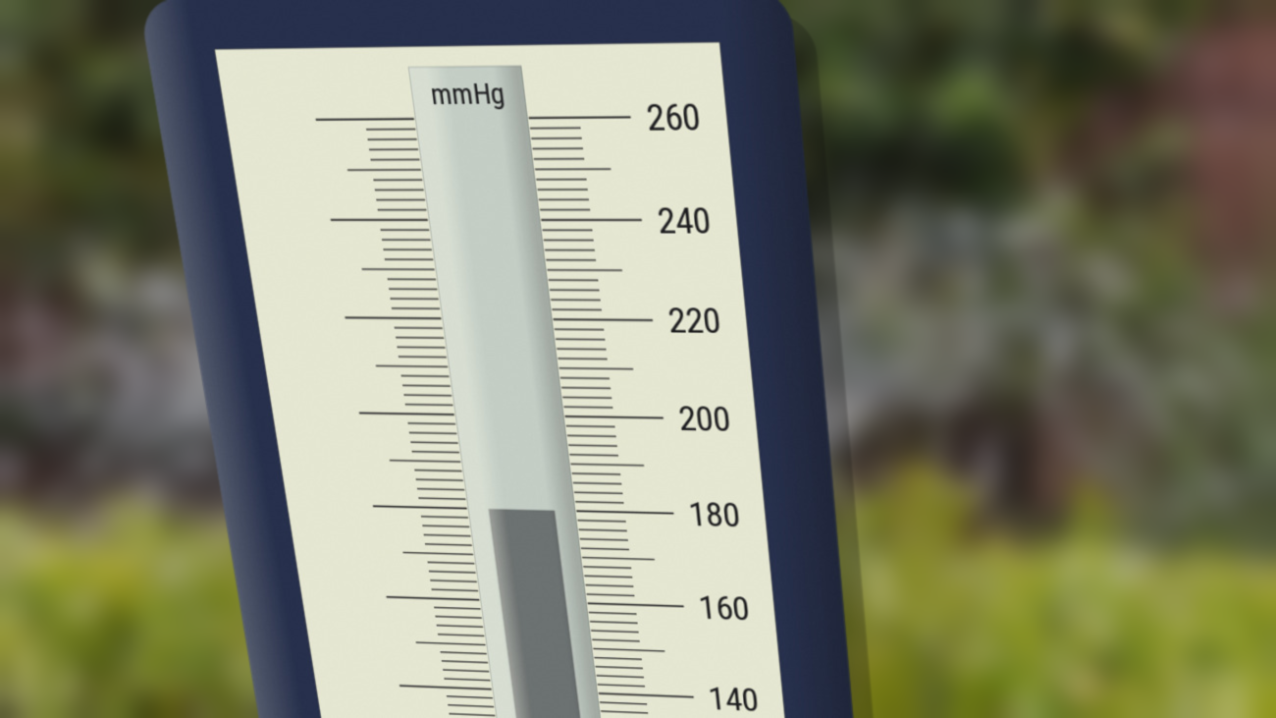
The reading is 180 mmHg
